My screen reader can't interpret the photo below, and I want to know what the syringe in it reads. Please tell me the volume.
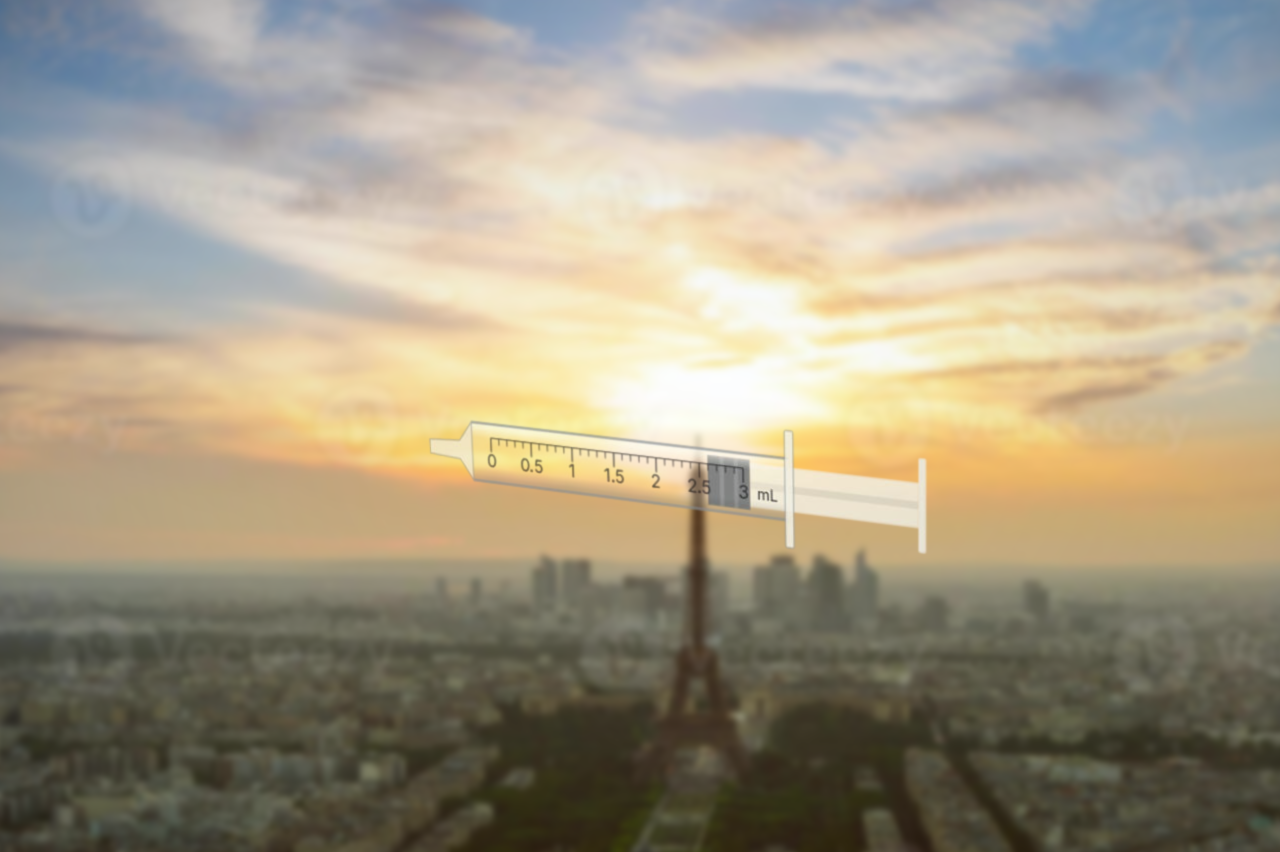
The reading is 2.6 mL
